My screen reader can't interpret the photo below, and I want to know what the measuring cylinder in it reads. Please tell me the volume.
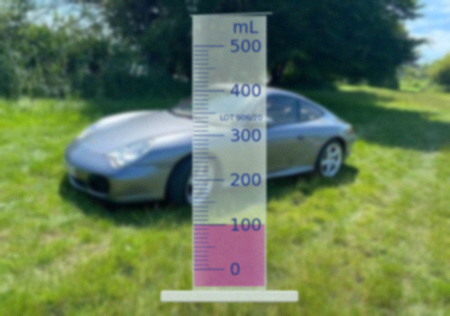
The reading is 100 mL
